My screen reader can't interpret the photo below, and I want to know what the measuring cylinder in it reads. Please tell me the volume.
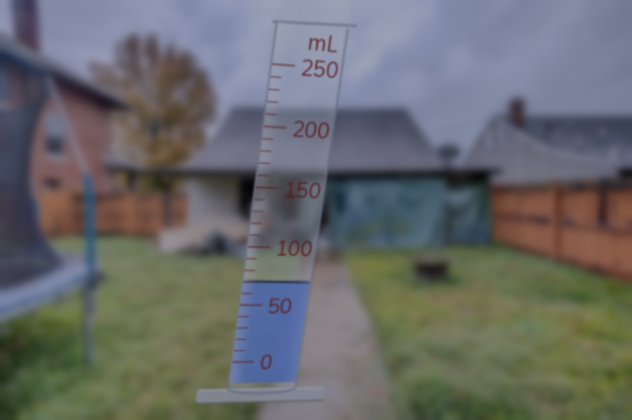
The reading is 70 mL
